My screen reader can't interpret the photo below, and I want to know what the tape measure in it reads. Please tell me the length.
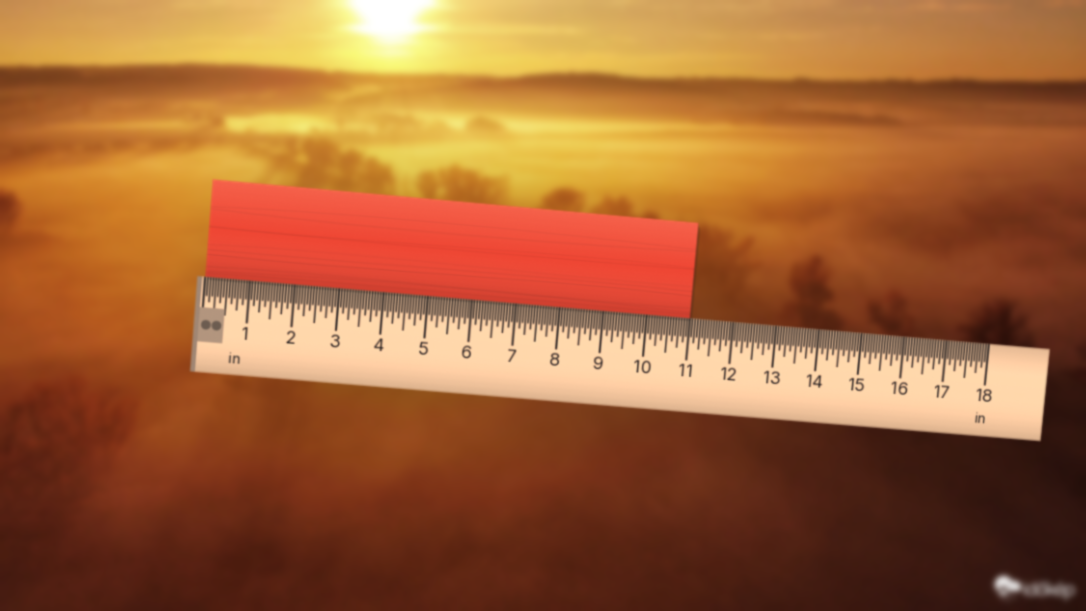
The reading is 11 in
